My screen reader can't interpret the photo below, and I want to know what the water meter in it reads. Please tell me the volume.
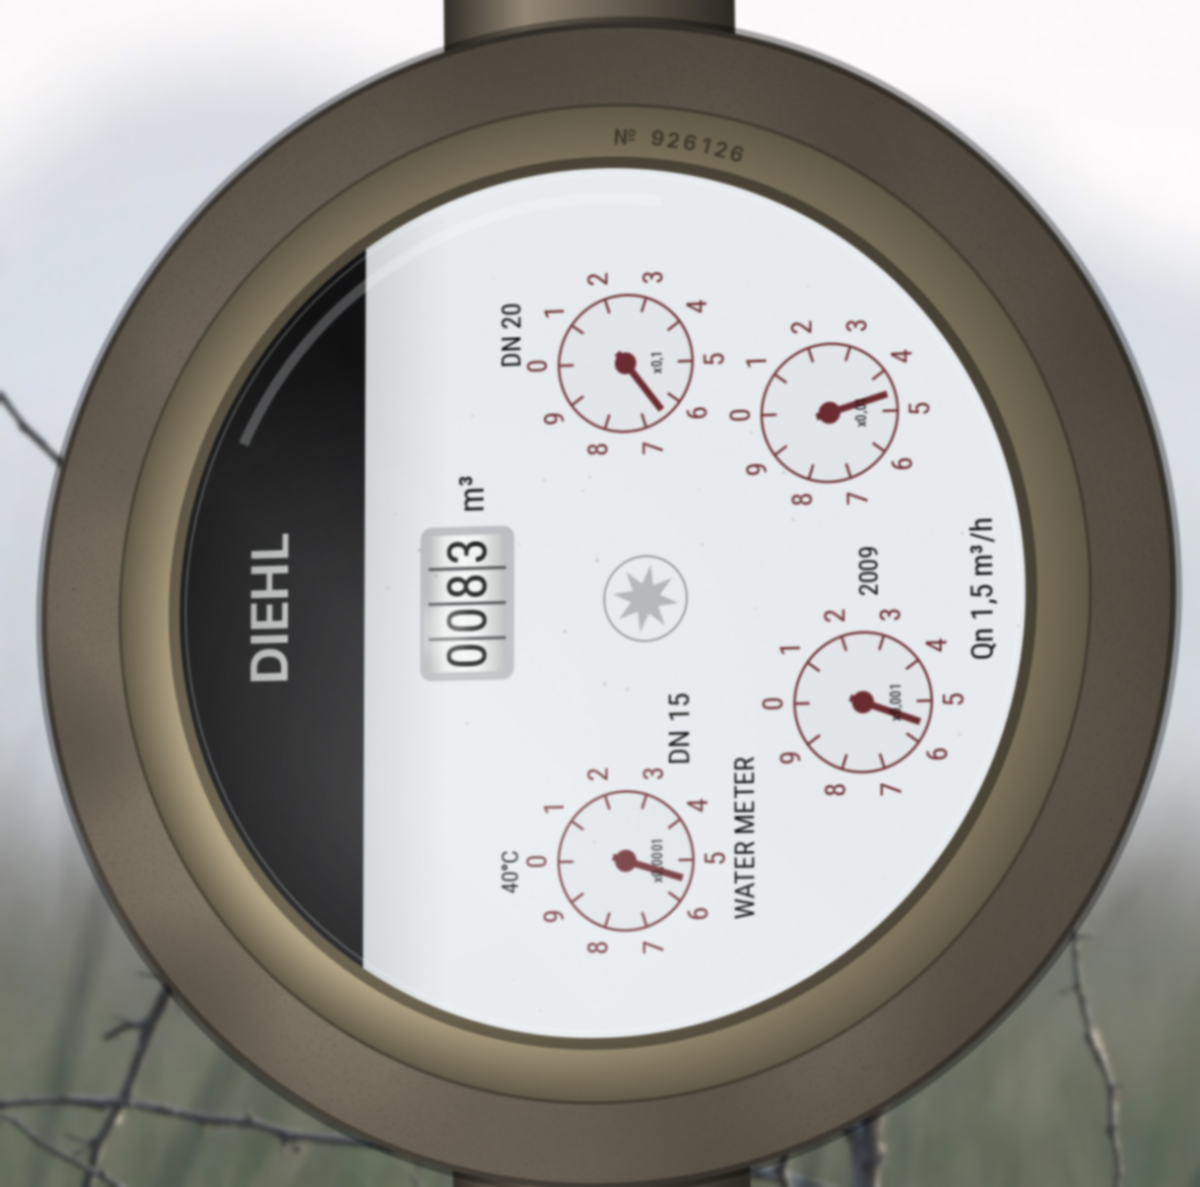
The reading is 83.6455 m³
